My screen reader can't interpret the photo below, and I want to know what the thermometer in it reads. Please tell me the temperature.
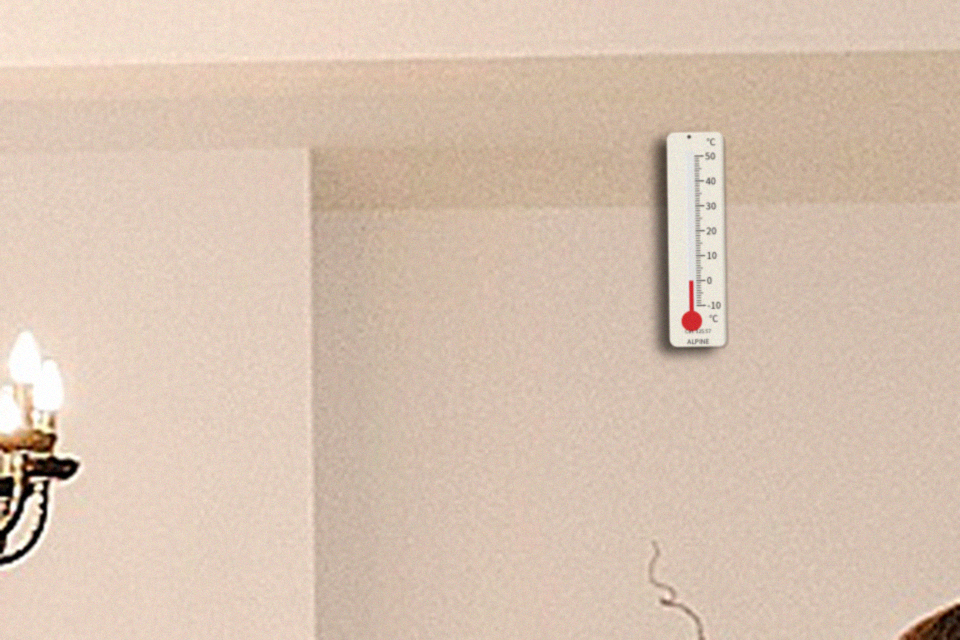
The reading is 0 °C
